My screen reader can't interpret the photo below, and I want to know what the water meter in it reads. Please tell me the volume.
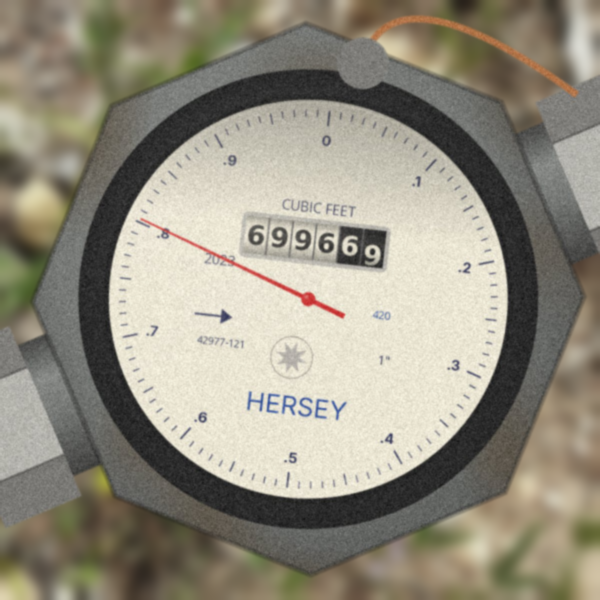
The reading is 699668.80 ft³
